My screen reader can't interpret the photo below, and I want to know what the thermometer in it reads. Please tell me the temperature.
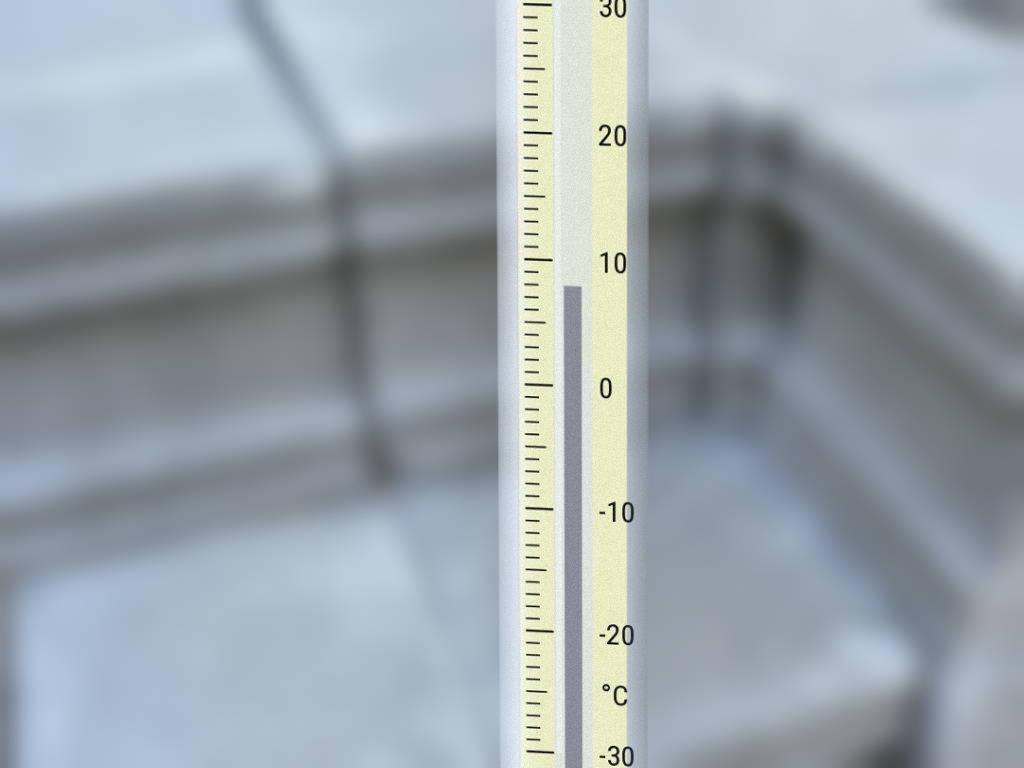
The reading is 8 °C
